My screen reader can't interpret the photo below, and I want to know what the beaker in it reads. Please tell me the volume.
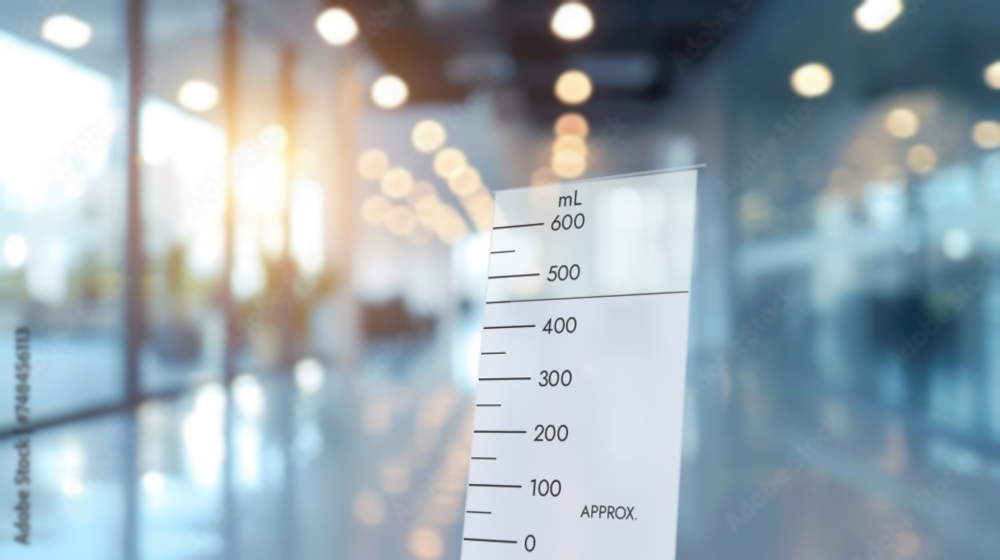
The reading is 450 mL
